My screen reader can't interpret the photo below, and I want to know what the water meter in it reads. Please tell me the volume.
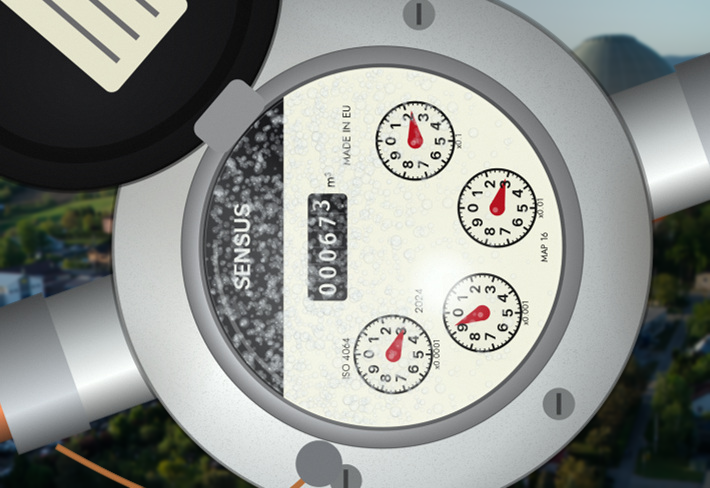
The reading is 673.2293 m³
